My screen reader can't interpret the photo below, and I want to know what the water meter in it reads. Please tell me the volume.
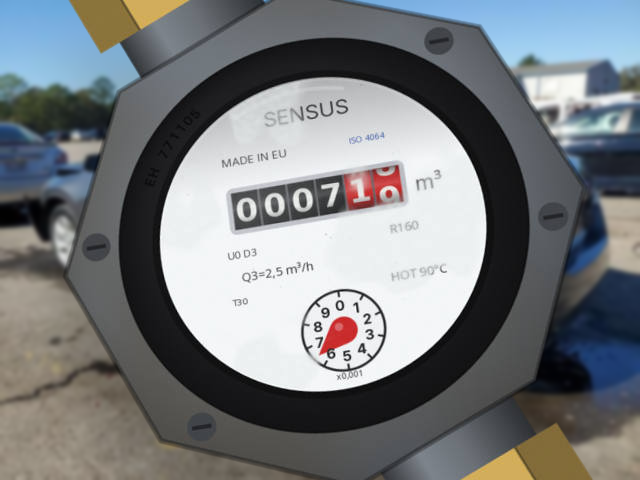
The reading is 7.186 m³
